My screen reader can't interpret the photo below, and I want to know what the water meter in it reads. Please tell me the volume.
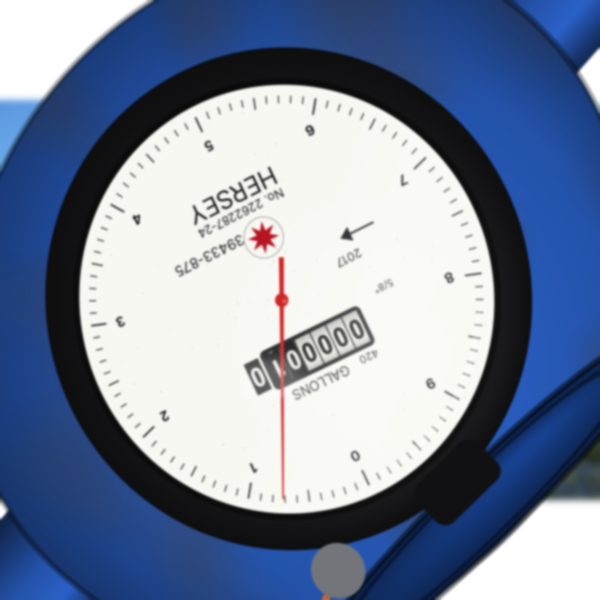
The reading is 10.7 gal
